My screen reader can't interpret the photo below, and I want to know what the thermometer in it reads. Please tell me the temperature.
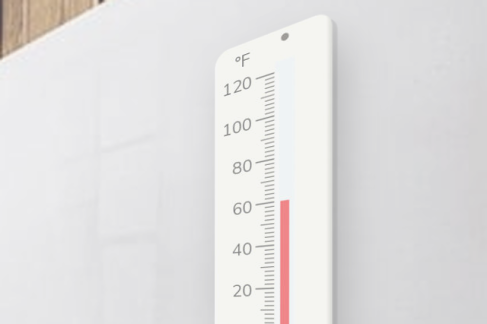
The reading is 60 °F
